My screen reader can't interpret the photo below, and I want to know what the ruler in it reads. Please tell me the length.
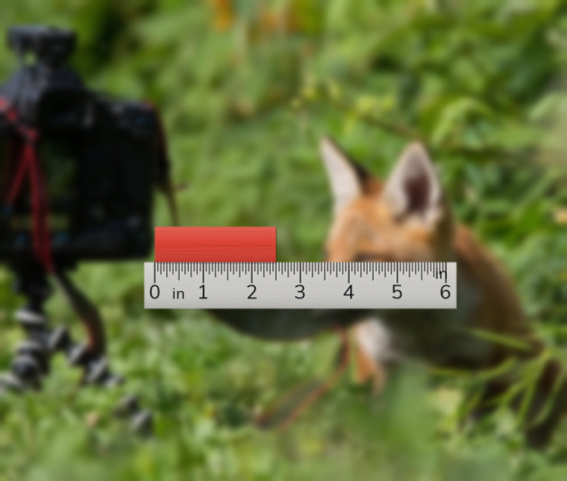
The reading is 2.5 in
